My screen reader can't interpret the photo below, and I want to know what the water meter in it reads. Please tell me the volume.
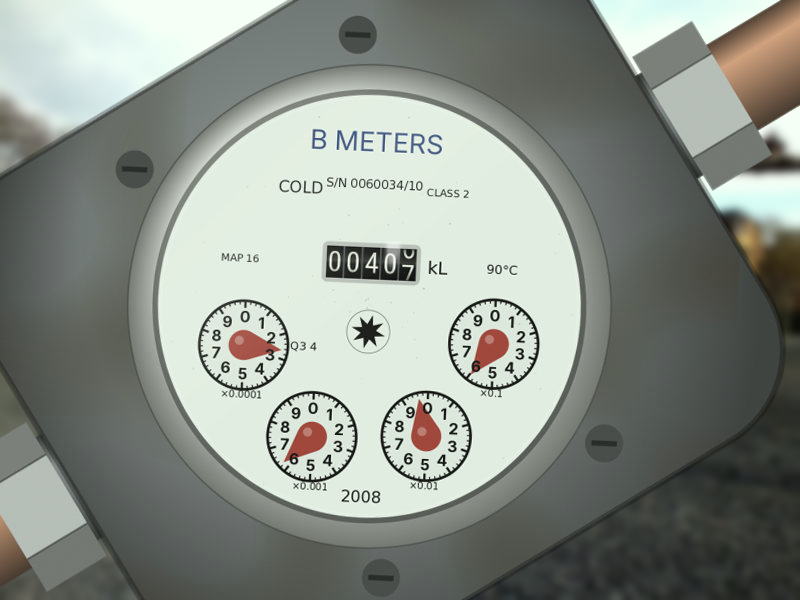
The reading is 406.5962 kL
